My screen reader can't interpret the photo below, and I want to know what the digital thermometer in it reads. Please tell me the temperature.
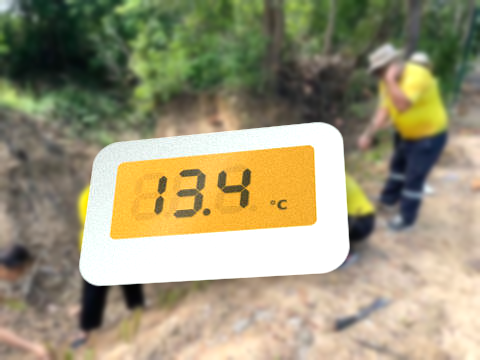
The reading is 13.4 °C
